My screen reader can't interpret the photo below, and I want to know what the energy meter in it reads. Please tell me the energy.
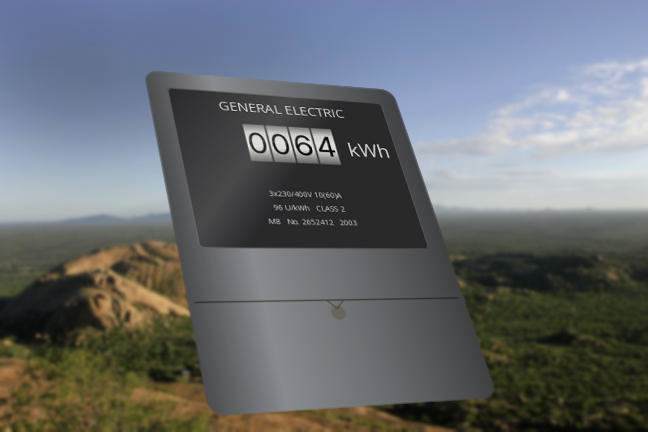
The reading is 64 kWh
